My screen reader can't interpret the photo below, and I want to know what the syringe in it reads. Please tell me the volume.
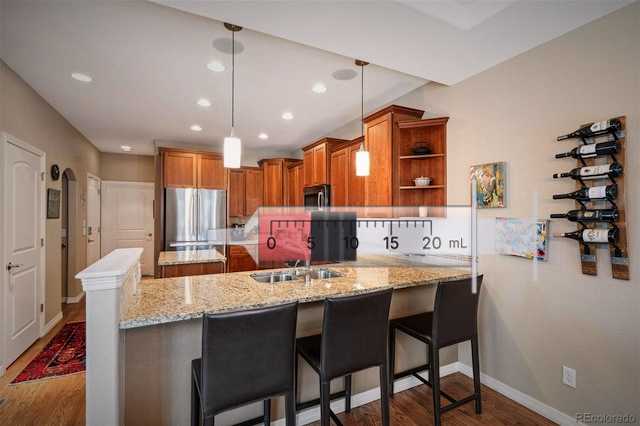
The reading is 5 mL
